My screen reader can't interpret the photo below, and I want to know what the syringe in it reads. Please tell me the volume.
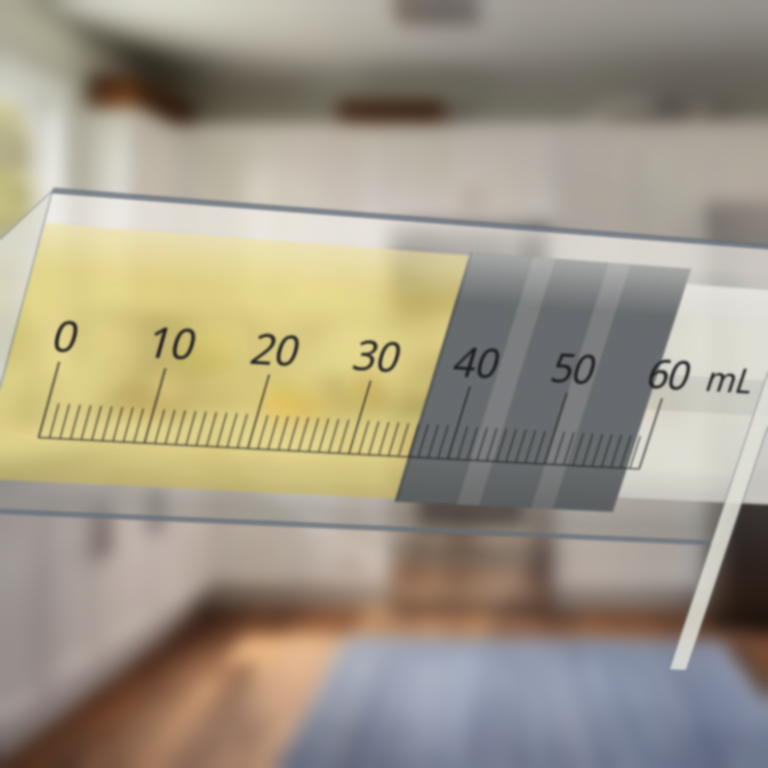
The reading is 36 mL
